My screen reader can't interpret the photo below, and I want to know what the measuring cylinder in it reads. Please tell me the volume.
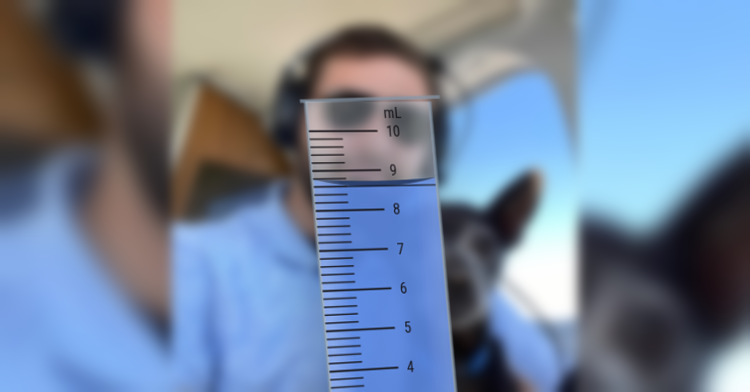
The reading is 8.6 mL
